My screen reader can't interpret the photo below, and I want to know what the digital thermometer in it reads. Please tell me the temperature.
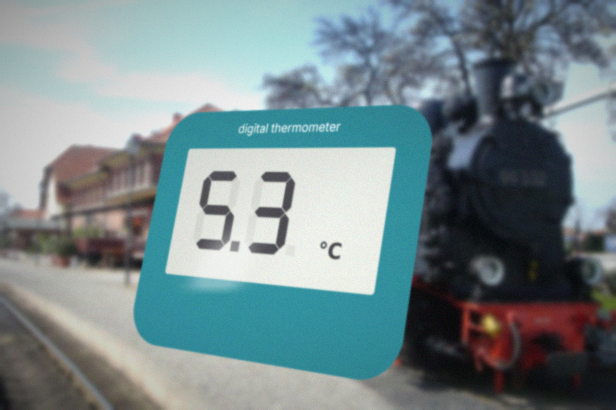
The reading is 5.3 °C
